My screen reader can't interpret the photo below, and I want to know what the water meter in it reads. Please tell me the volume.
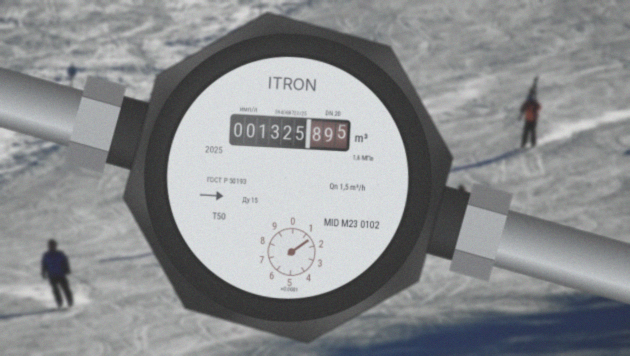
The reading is 1325.8951 m³
